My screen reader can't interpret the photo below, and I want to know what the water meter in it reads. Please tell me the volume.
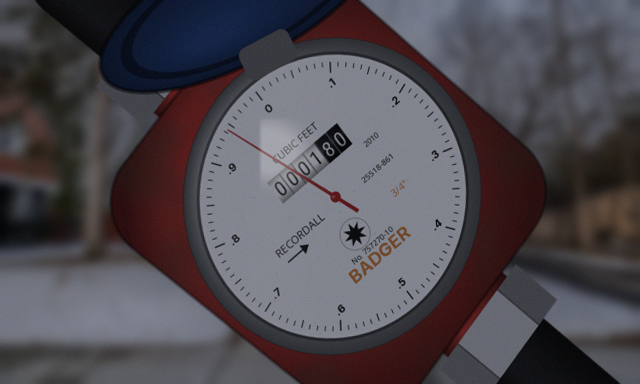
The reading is 179.94 ft³
